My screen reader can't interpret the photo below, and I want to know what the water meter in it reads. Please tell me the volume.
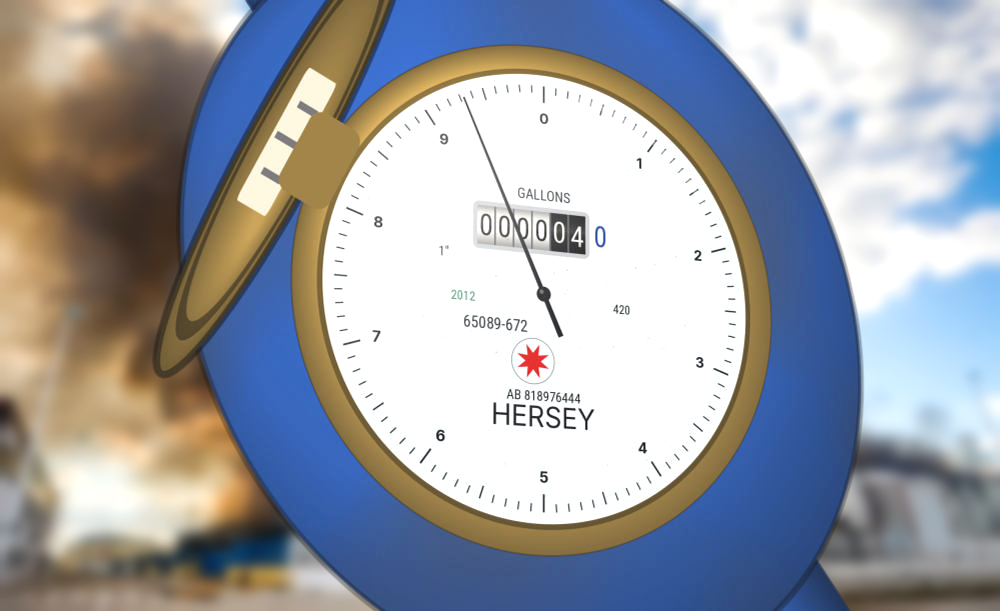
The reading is 39.3 gal
